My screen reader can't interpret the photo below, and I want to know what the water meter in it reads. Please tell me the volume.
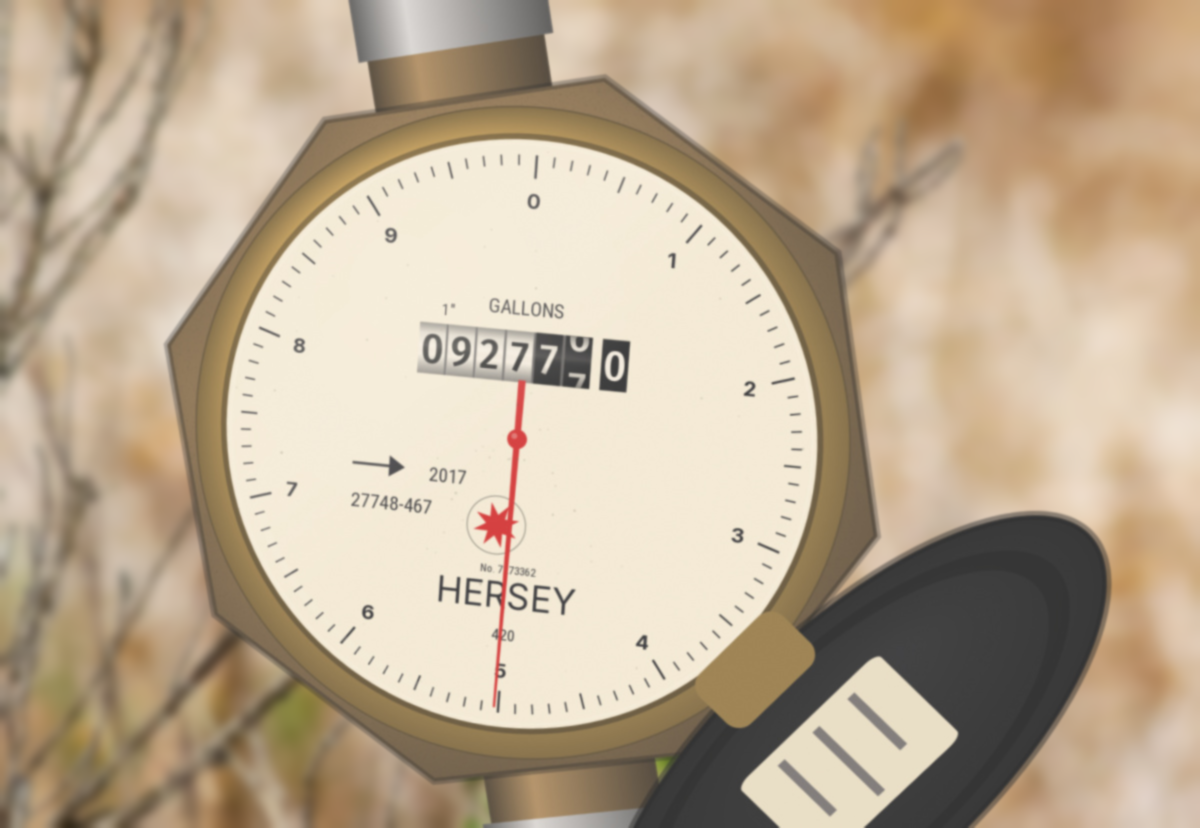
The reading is 927765.0 gal
